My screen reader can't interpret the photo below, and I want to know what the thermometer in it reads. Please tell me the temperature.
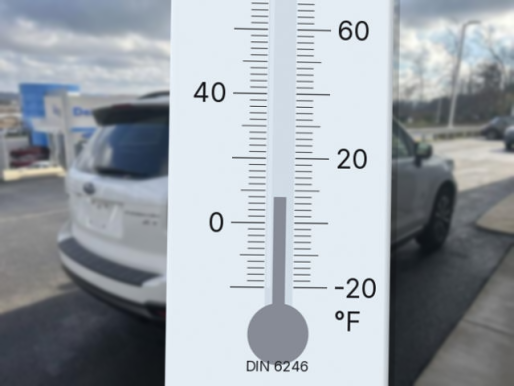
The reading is 8 °F
